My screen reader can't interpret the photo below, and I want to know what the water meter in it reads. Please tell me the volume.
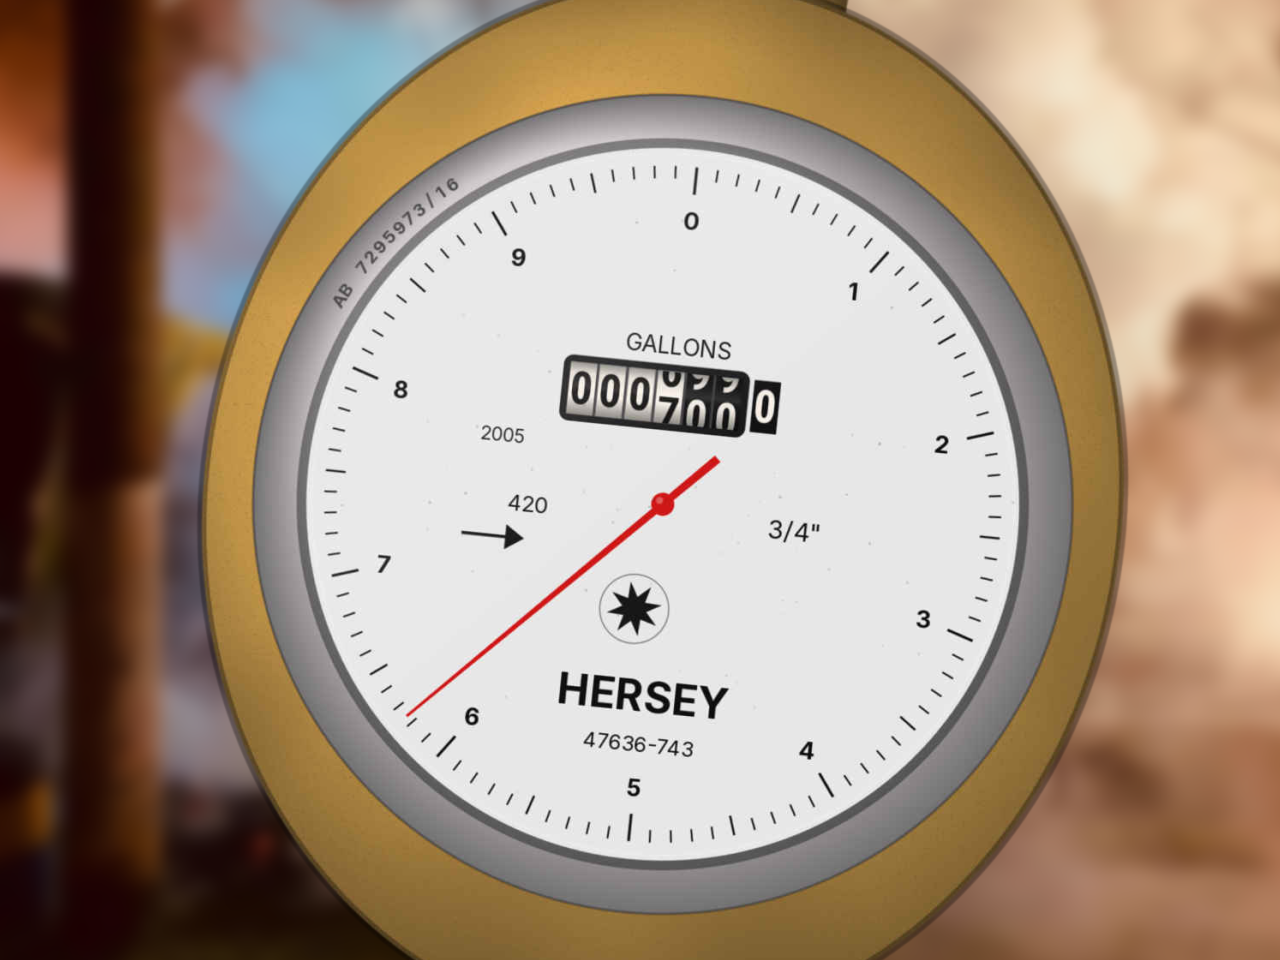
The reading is 6996.2 gal
